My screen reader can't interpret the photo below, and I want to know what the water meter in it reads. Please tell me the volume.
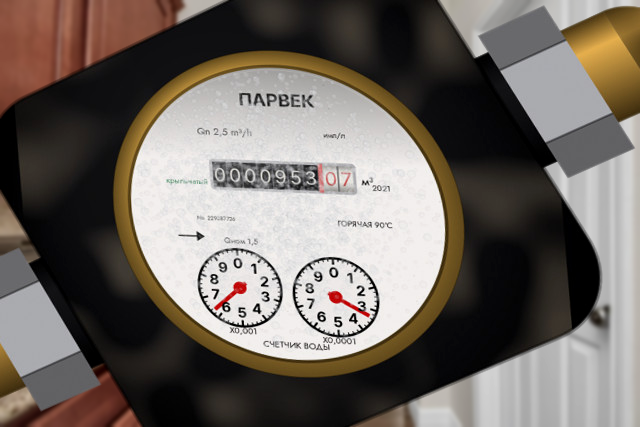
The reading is 953.0763 m³
